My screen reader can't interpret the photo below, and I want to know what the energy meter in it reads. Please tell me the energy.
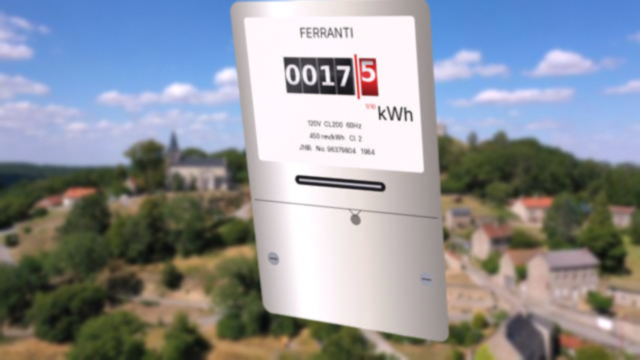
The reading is 17.5 kWh
